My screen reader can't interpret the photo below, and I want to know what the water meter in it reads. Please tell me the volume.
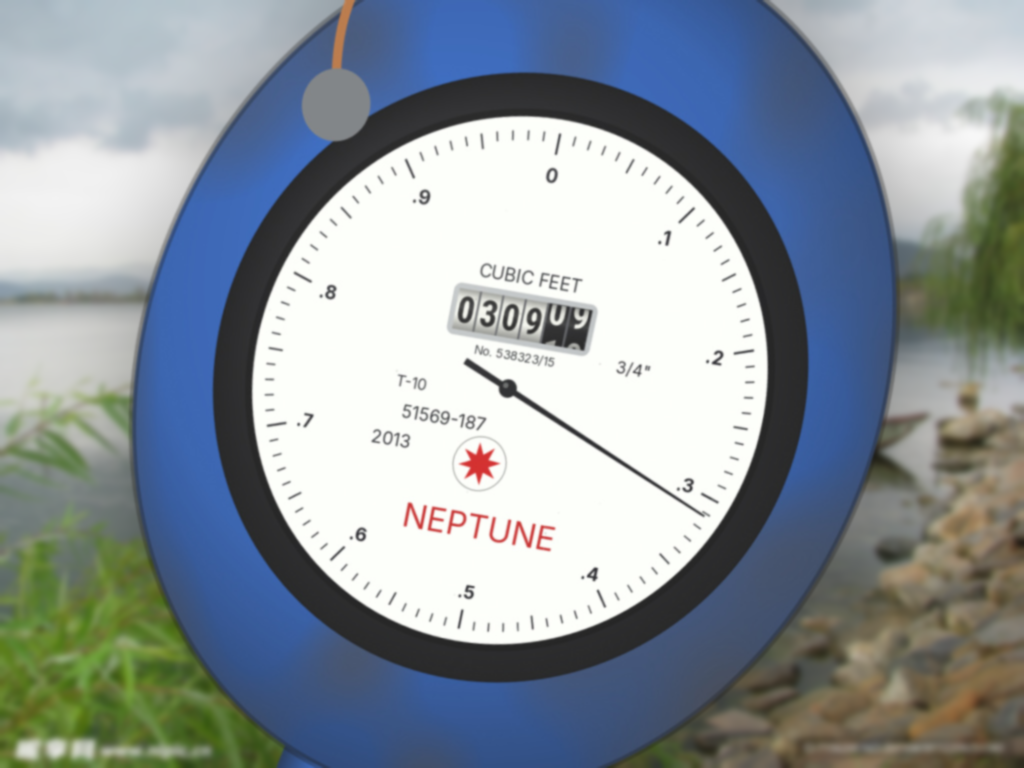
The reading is 30909.31 ft³
